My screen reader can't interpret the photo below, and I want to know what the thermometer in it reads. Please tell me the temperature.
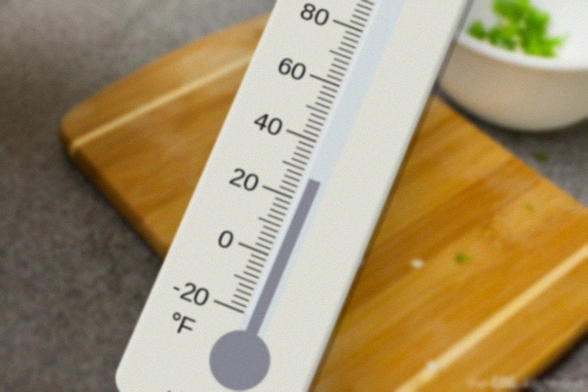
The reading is 28 °F
